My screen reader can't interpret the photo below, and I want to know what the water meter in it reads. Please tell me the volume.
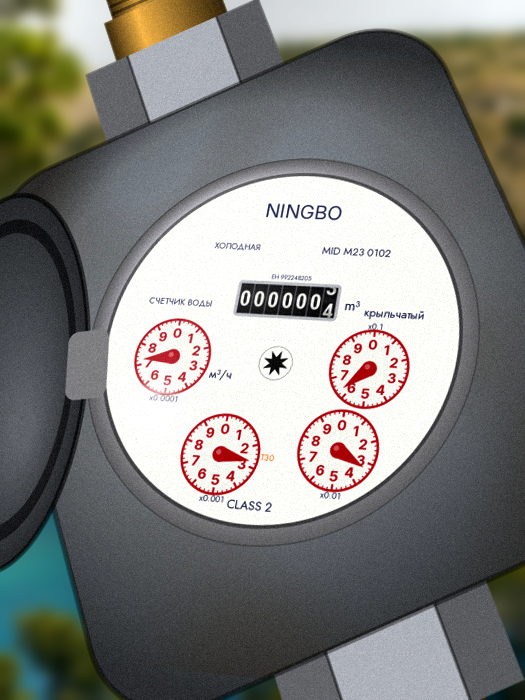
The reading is 3.6327 m³
